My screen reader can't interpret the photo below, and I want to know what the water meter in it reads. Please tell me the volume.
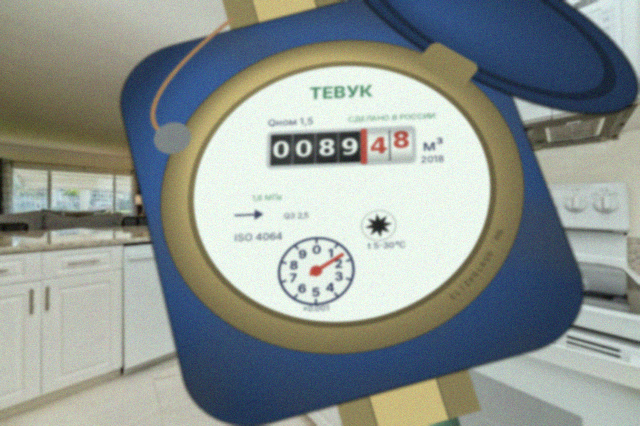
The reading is 89.481 m³
